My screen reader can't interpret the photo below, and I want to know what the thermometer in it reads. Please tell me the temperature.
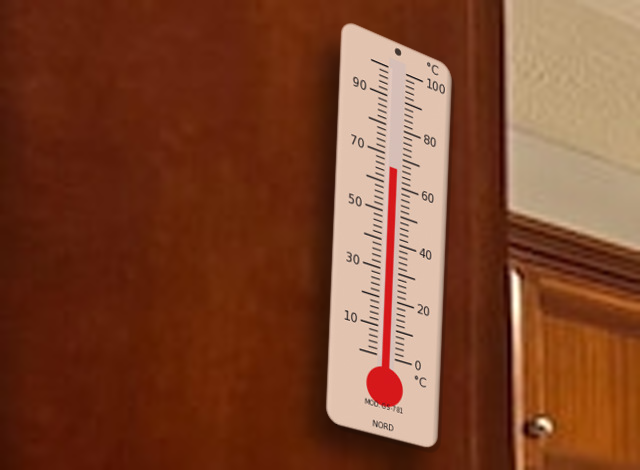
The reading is 66 °C
